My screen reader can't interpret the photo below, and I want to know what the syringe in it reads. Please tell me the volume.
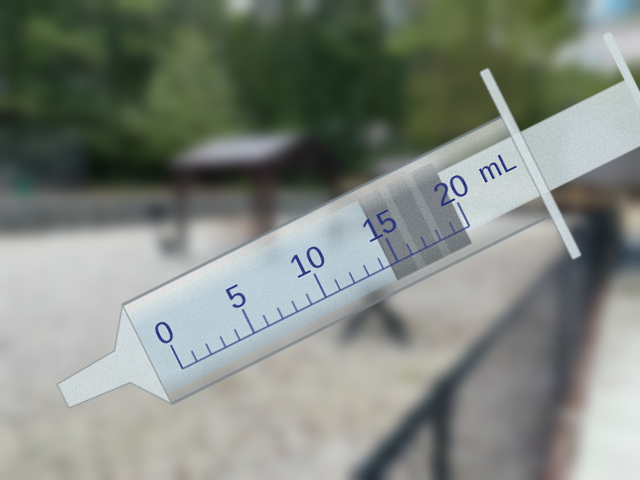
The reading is 14.5 mL
